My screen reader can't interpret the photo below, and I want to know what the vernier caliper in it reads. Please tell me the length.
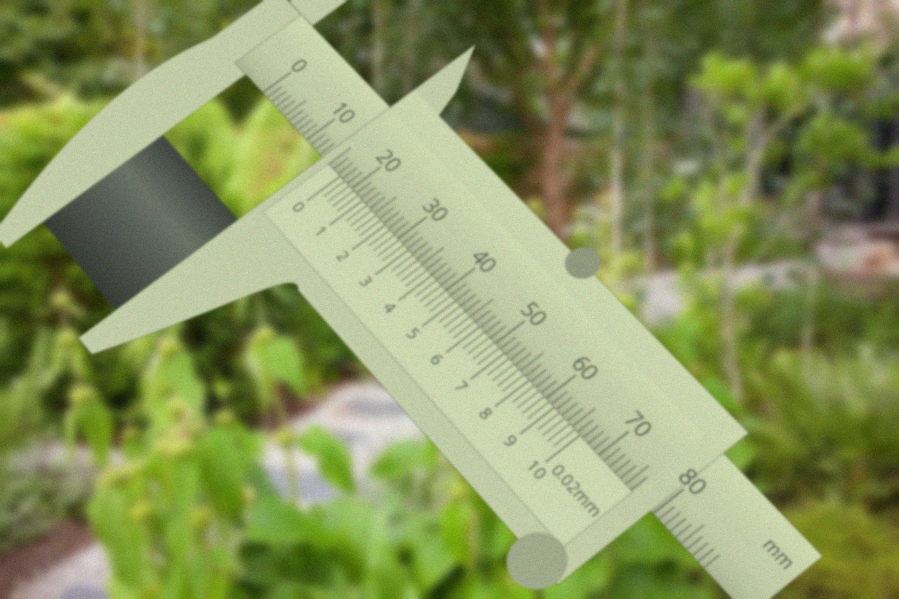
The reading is 17.5 mm
